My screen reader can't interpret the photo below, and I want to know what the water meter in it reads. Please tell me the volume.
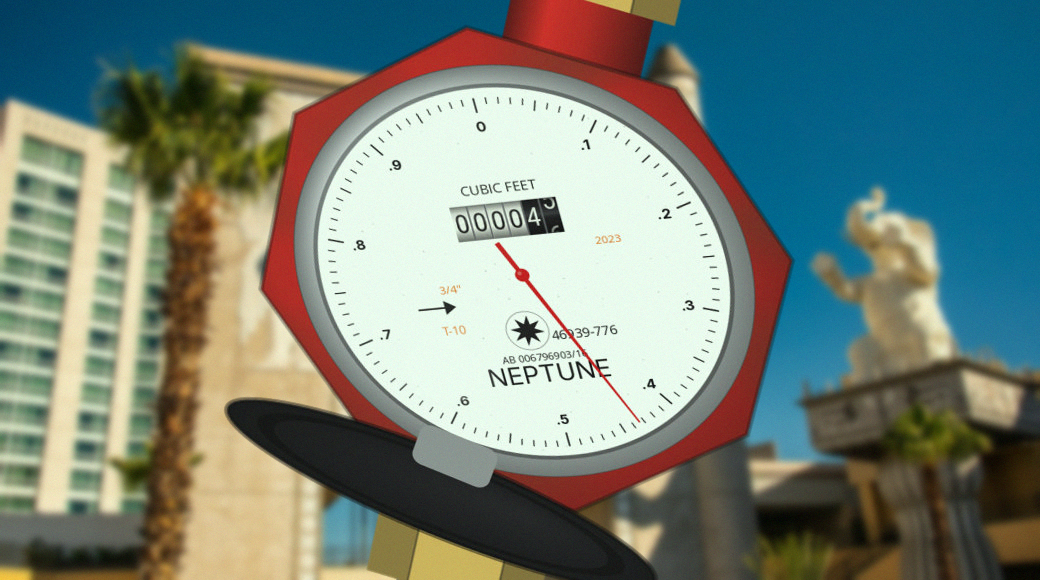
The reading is 45.43 ft³
